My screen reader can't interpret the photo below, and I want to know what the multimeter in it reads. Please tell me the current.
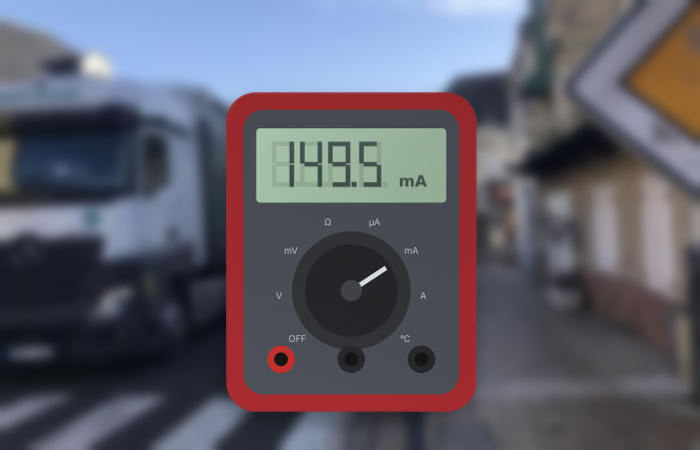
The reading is 149.5 mA
